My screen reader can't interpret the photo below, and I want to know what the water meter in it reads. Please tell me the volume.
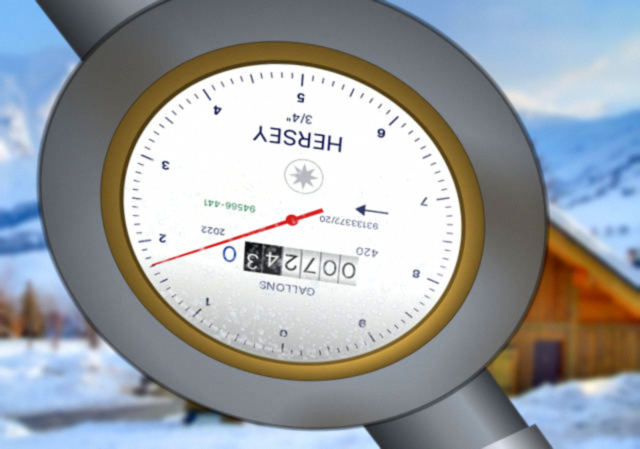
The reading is 72431.7 gal
